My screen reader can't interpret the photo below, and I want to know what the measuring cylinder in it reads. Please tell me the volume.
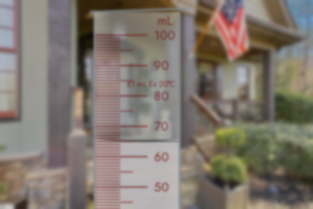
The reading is 65 mL
